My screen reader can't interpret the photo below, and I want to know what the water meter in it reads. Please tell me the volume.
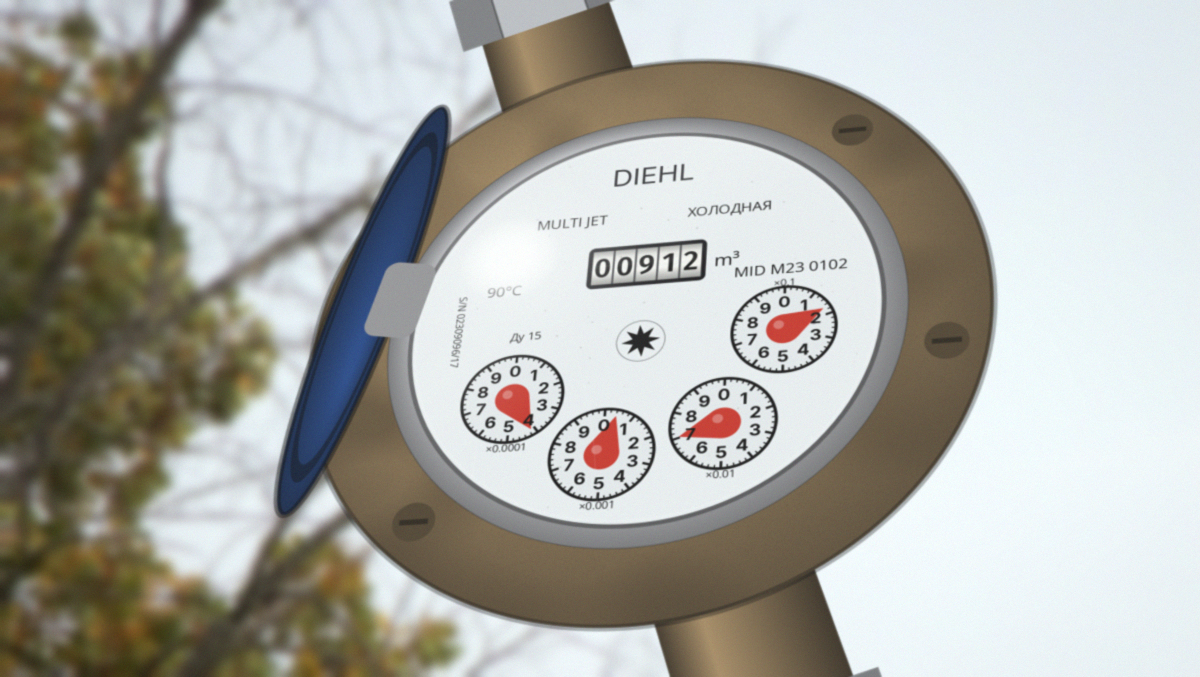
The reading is 912.1704 m³
